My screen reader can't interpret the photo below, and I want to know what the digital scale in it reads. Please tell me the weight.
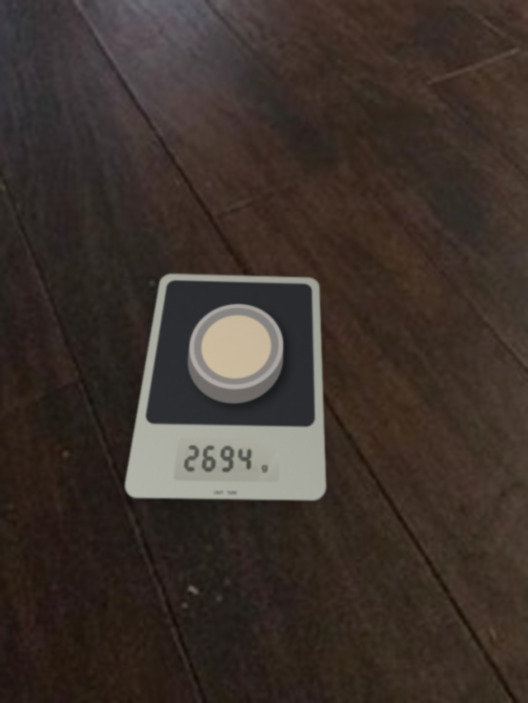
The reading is 2694 g
